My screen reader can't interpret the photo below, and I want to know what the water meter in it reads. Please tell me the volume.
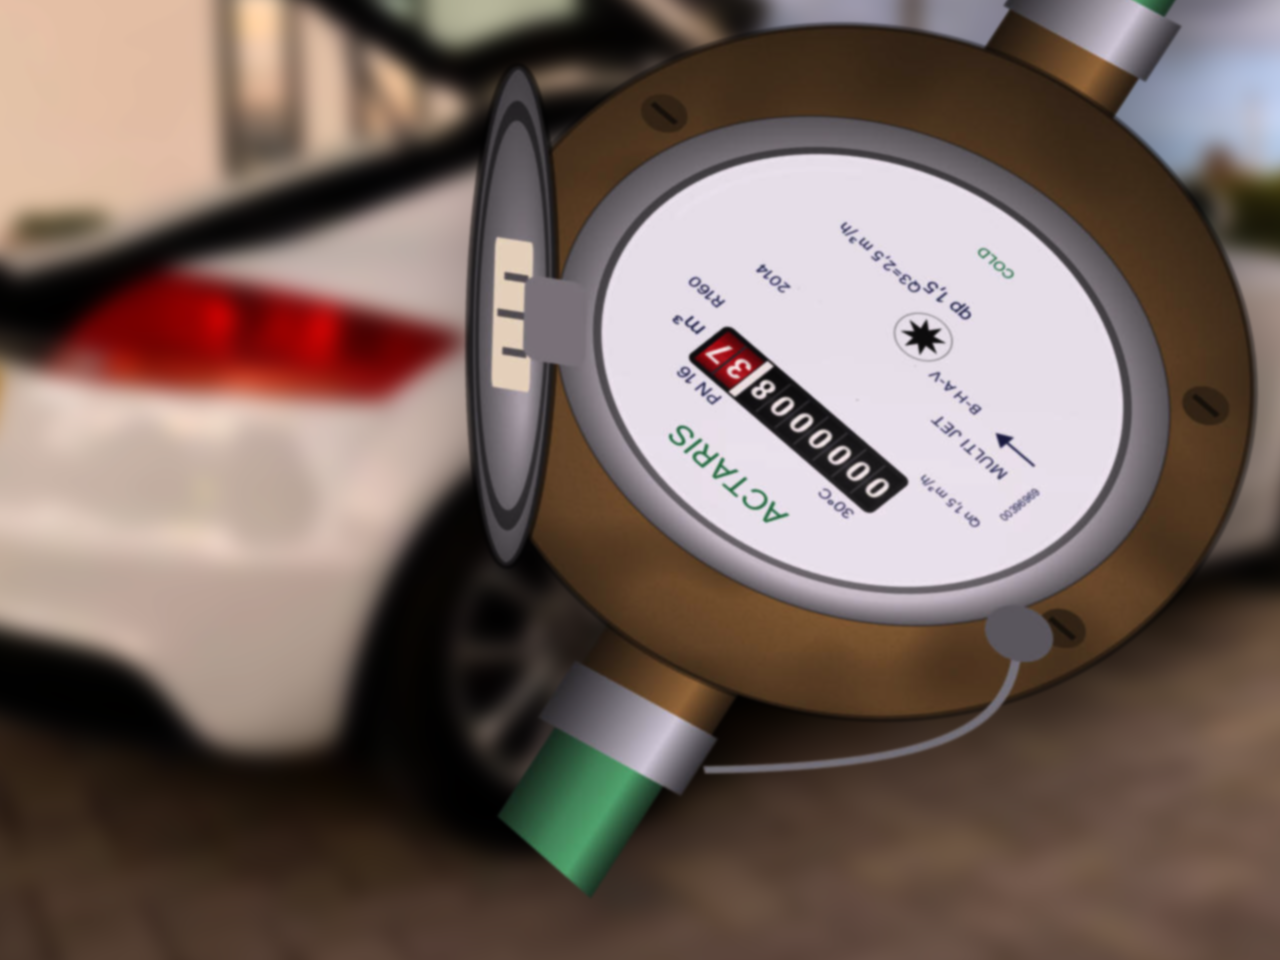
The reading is 8.37 m³
